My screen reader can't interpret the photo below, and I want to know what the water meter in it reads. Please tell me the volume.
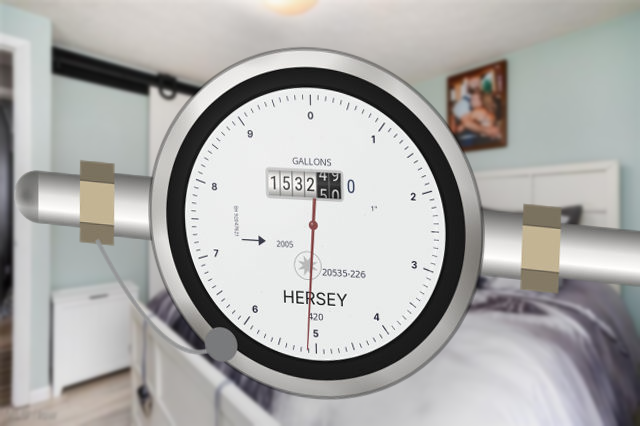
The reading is 1532495.1 gal
